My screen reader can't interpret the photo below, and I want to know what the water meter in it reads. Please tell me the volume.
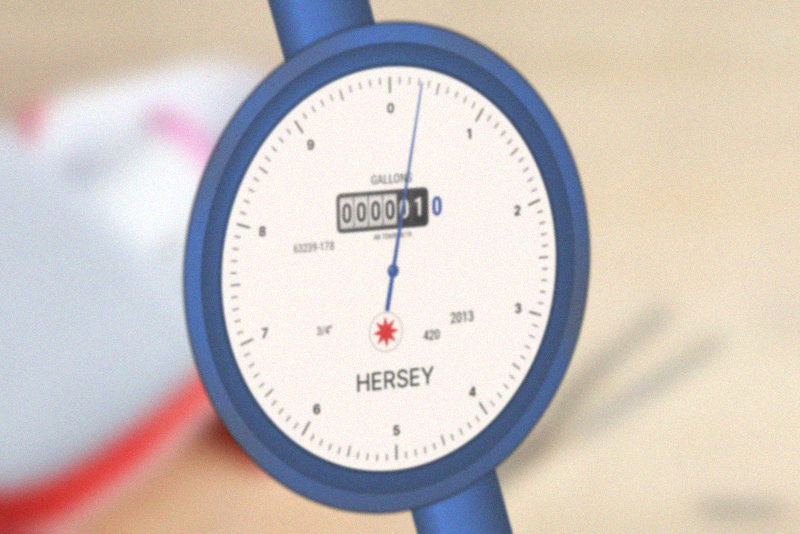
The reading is 10.3 gal
